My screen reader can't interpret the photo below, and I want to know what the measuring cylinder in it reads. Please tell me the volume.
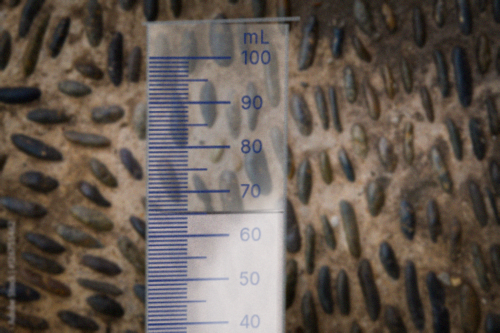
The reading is 65 mL
